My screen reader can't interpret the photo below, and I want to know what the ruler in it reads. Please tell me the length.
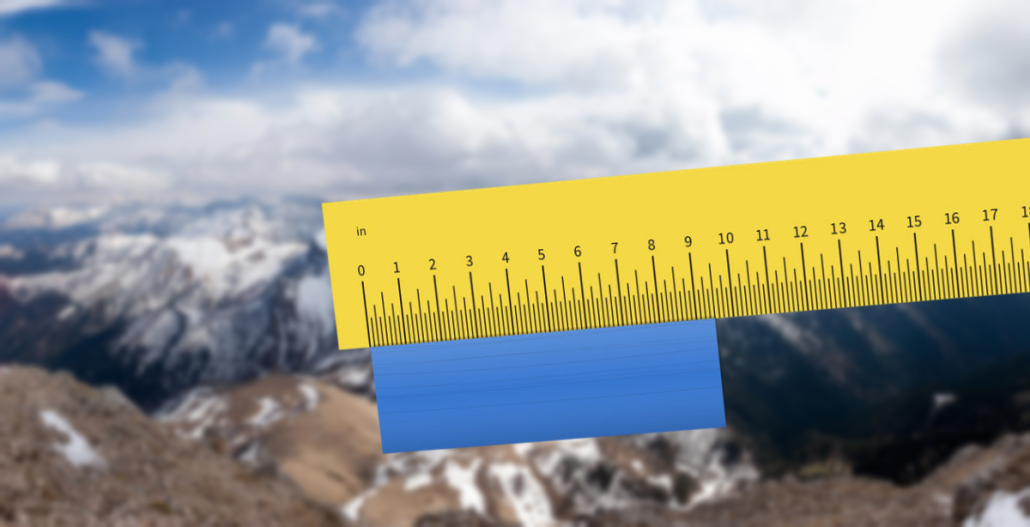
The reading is 9.5 in
